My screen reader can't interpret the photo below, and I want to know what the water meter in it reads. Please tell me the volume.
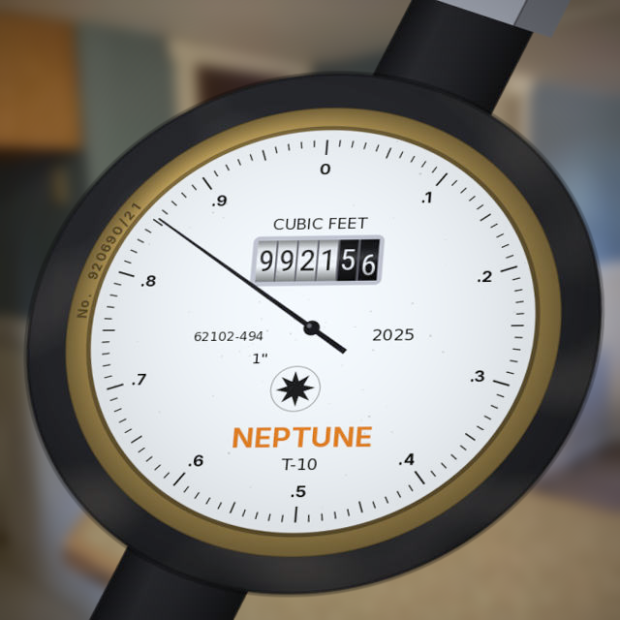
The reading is 992155.85 ft³
